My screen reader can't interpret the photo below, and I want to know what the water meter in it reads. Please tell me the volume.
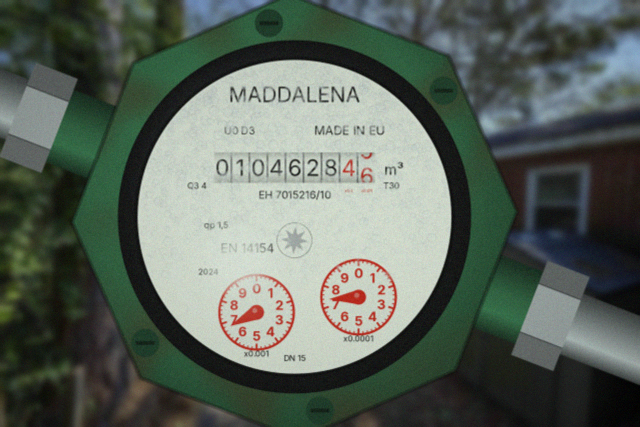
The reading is 104628.4567 m³
